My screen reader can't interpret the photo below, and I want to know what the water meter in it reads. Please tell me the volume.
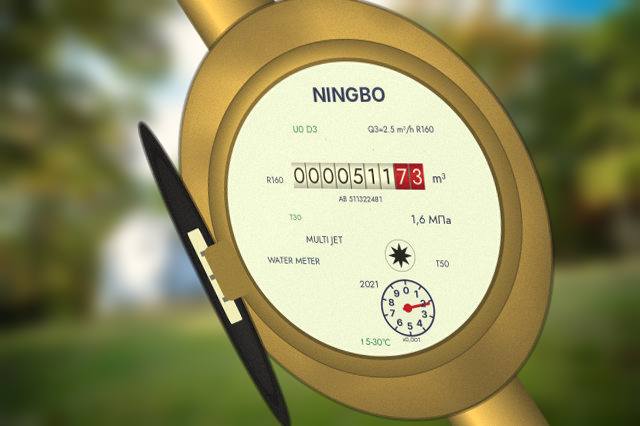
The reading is 511.732 m³
